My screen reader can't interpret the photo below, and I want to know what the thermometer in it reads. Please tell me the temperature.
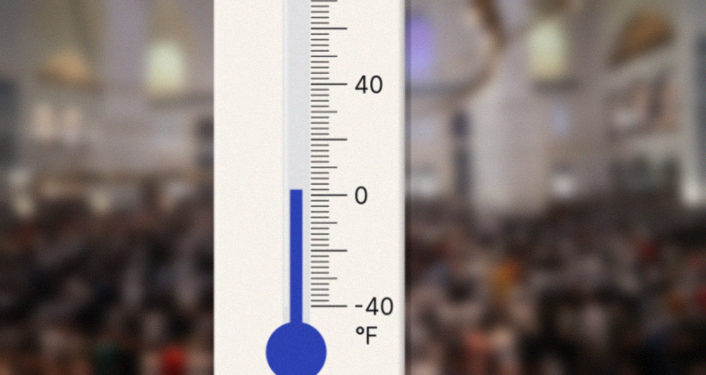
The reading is 2 °F
